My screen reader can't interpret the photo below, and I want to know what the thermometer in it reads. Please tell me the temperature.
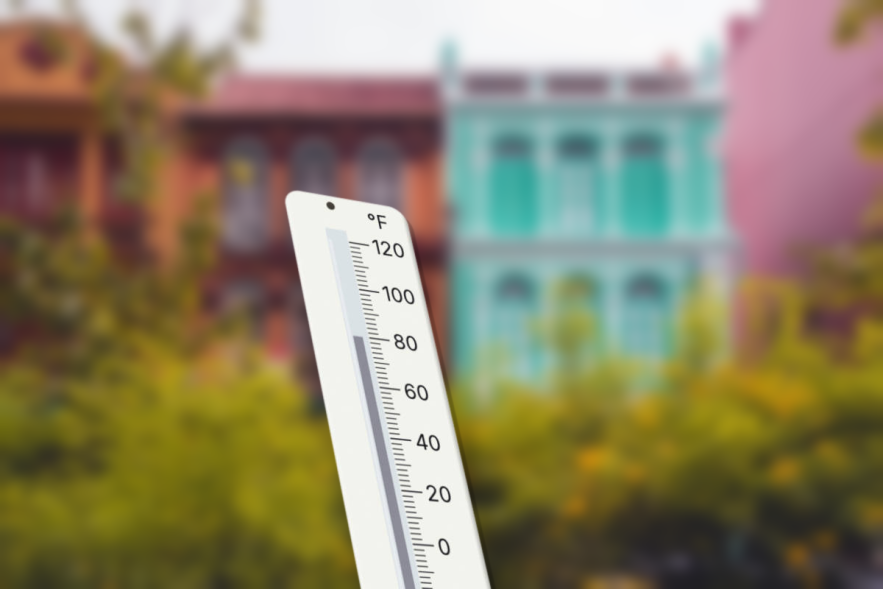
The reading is 80 °F
